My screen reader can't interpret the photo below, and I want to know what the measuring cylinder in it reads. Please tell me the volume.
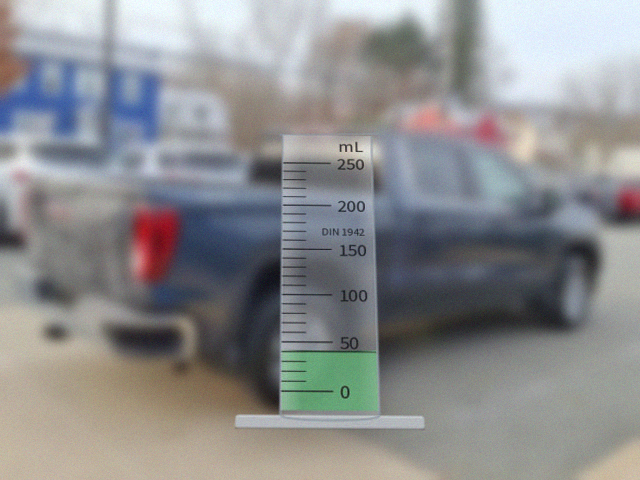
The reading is 40 mL
